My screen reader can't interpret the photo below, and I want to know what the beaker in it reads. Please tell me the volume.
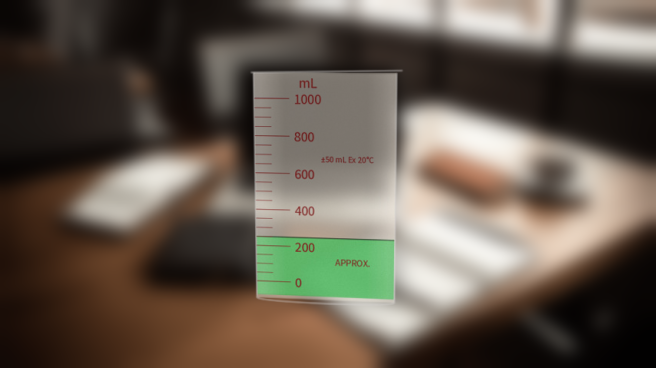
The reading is 250 mL
